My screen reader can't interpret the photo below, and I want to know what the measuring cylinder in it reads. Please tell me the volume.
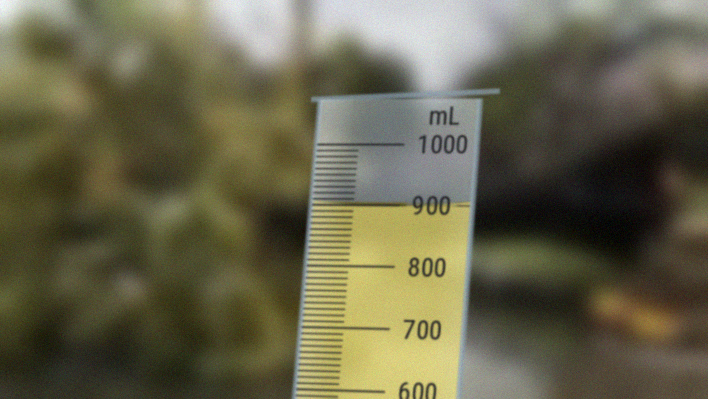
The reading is 900 mL
